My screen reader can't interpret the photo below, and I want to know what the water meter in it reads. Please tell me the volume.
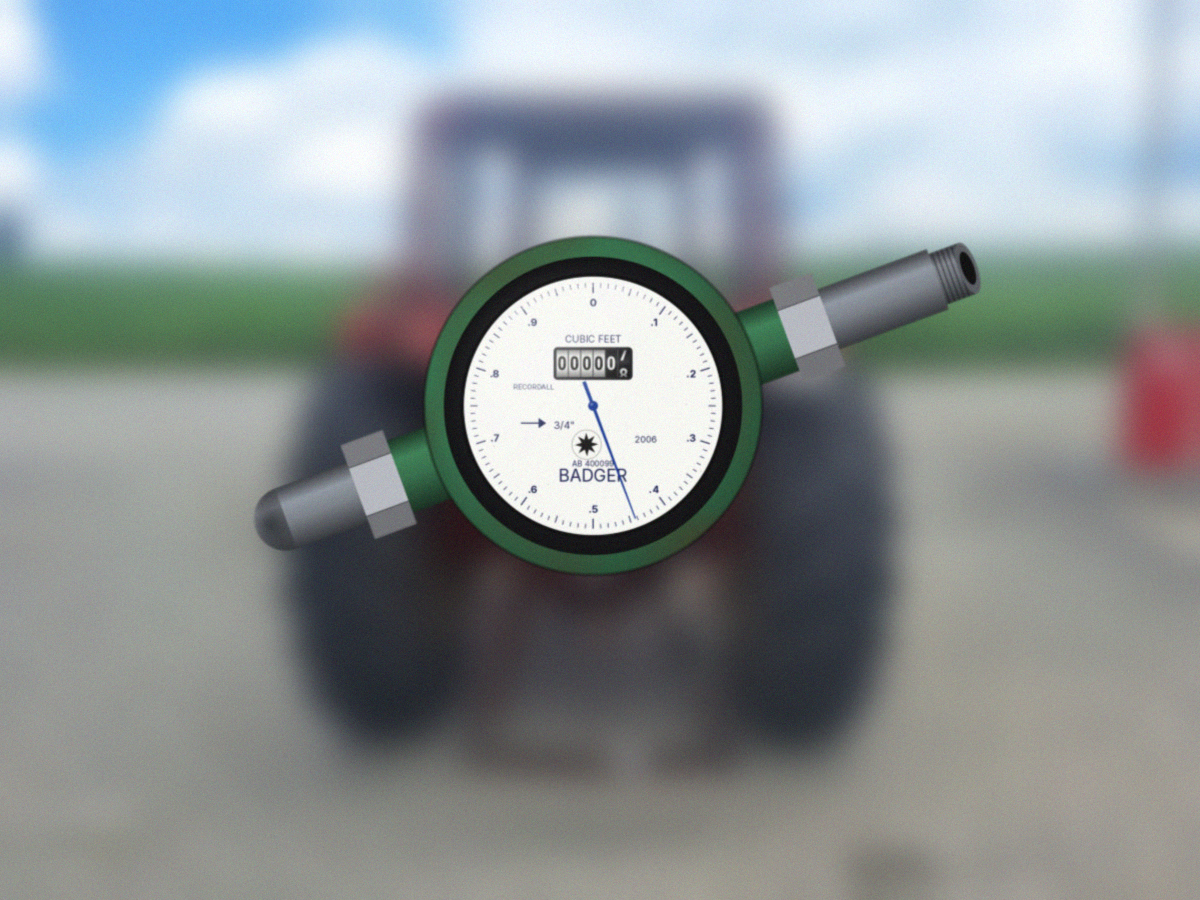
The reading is 7.44 ft³
